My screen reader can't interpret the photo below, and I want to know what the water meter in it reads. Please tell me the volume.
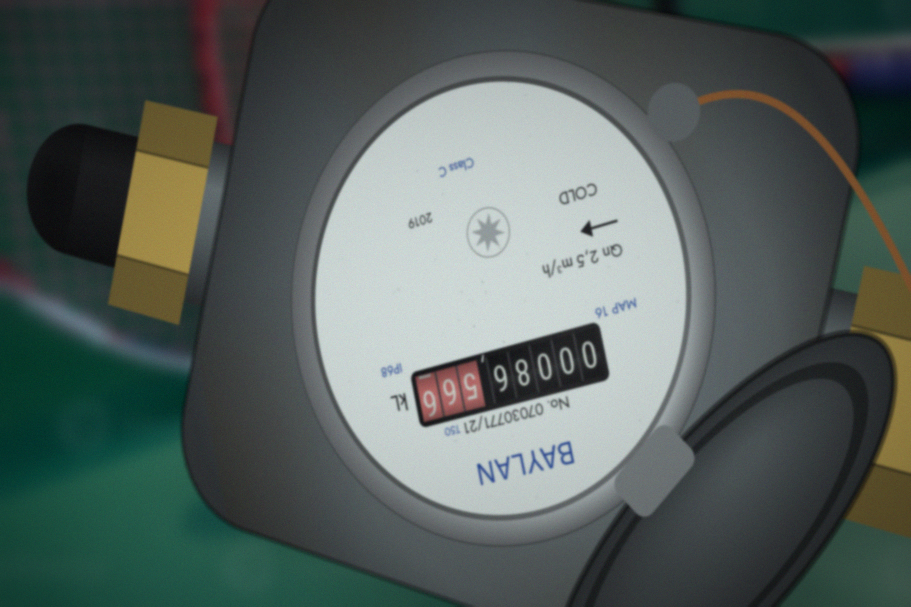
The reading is 86.566 kL
